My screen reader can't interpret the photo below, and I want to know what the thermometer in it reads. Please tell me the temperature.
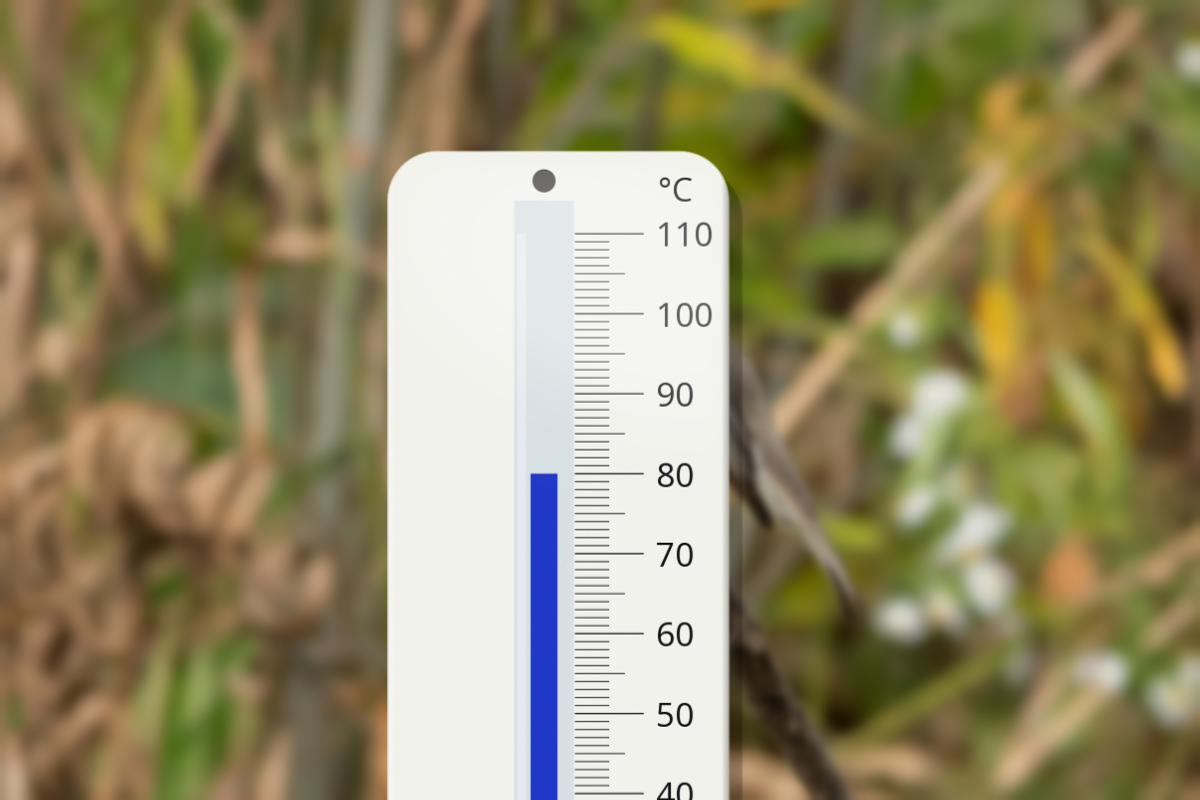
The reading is 80 °C
